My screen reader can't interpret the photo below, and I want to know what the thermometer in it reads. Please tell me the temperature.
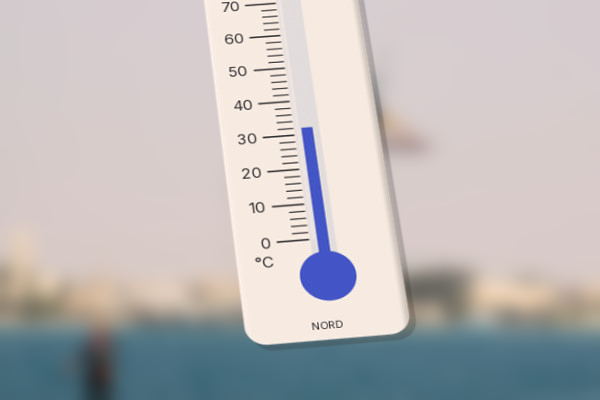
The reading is 32 °C
